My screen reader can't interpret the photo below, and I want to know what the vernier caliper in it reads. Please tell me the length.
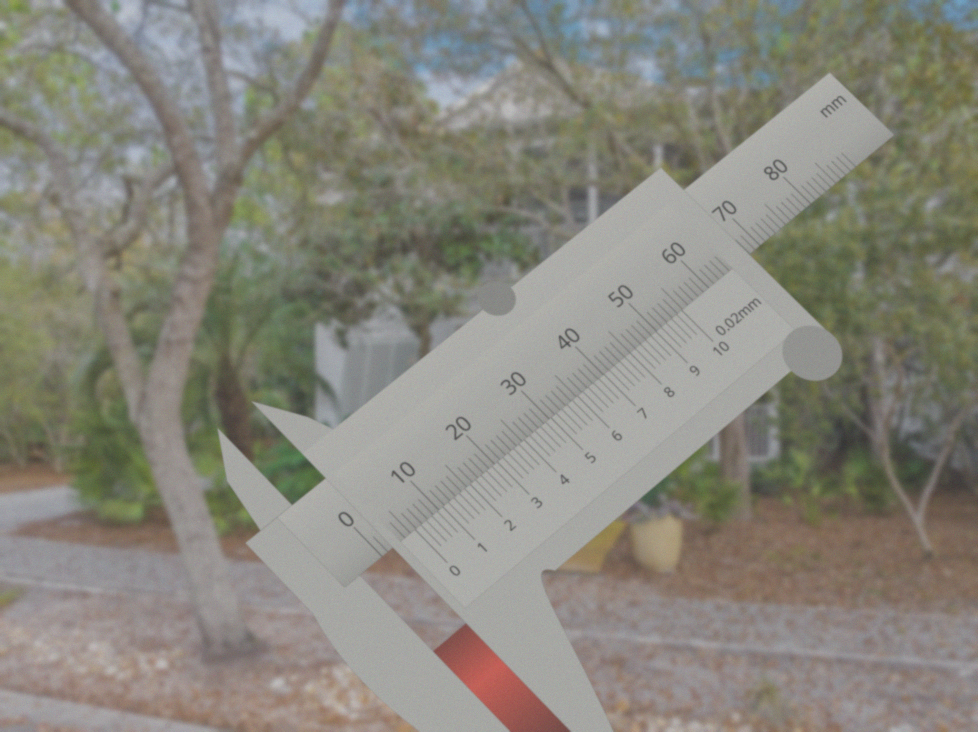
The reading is 5.8 mm
